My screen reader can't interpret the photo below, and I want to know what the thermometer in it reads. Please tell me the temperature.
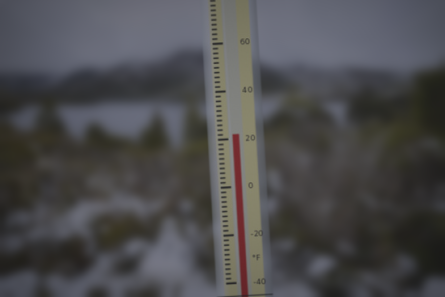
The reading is 22 °F
